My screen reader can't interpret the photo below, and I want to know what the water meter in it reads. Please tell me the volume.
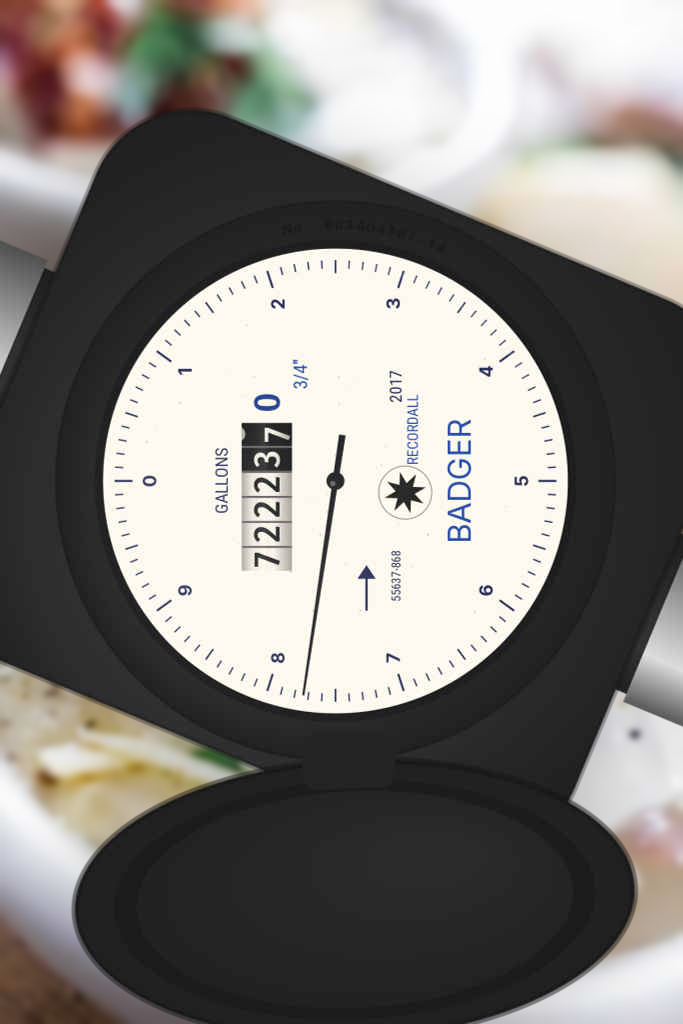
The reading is 7222367.7 gal
